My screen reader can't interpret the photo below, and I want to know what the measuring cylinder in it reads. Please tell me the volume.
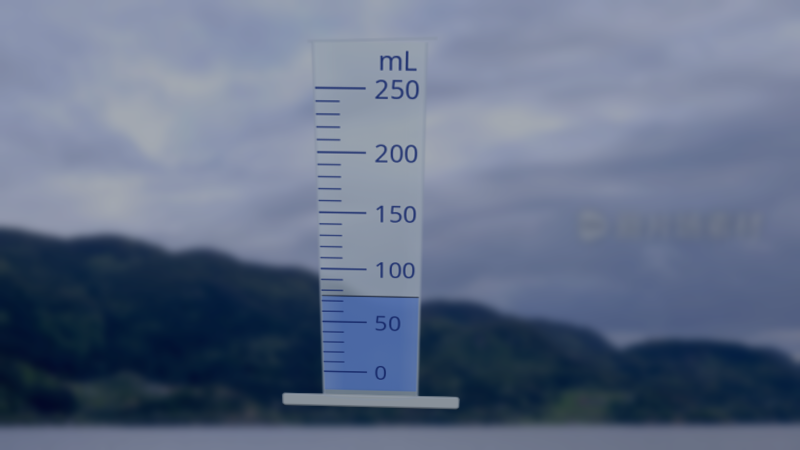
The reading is 75 mL
